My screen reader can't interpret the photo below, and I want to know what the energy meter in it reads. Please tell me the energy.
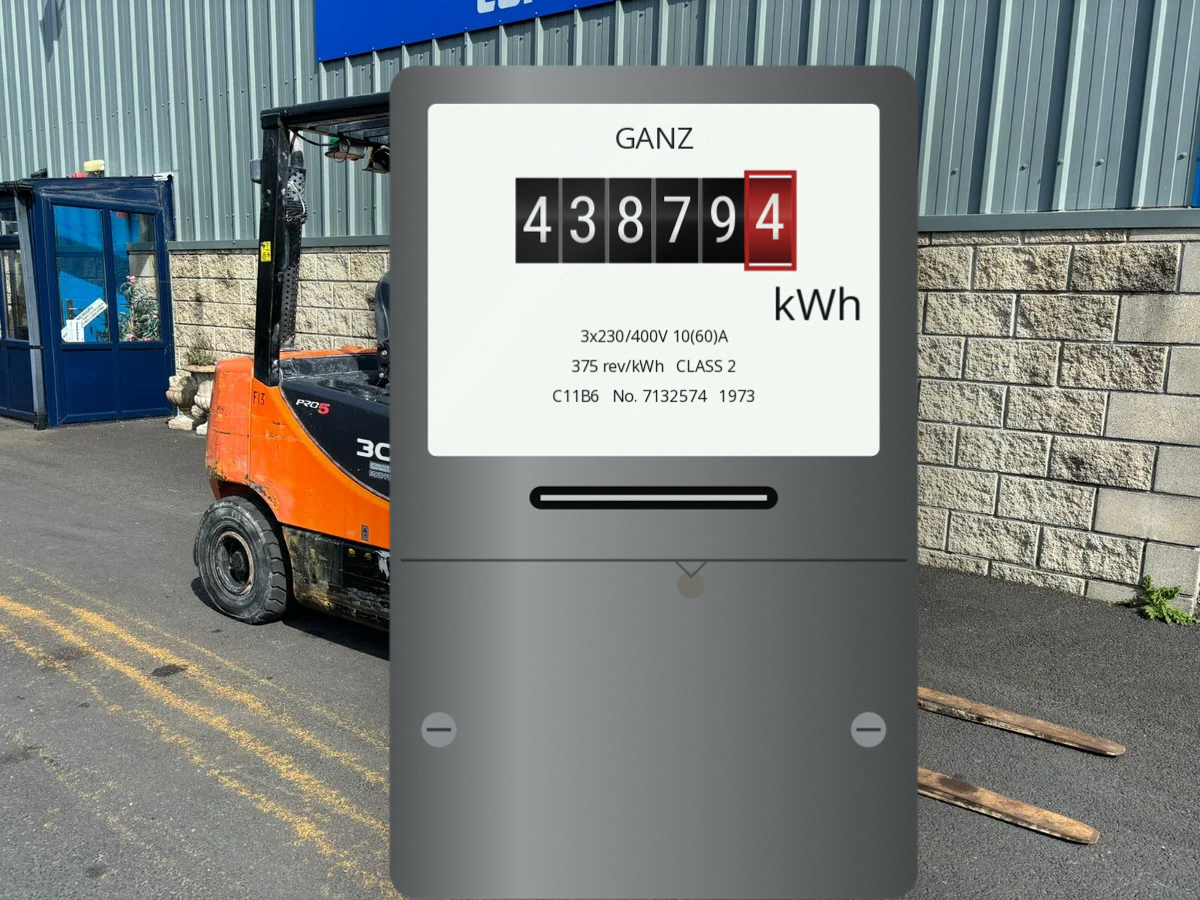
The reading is 43879.4 kWh
